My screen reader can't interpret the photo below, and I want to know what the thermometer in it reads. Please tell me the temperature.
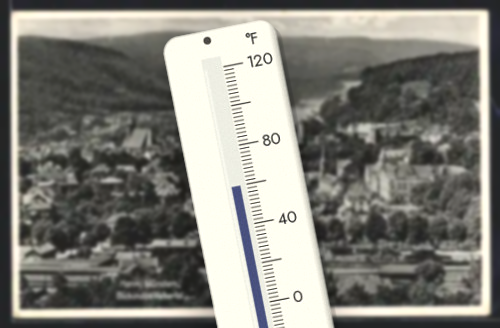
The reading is 60 °F
